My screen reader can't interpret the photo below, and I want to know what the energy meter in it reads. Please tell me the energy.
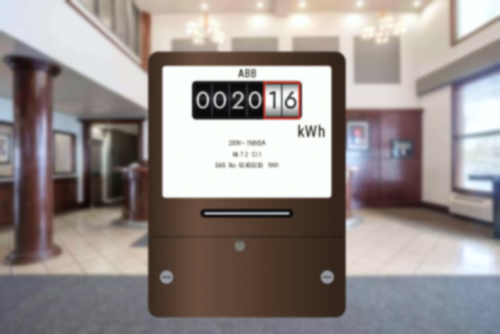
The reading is 20.16 kWh
